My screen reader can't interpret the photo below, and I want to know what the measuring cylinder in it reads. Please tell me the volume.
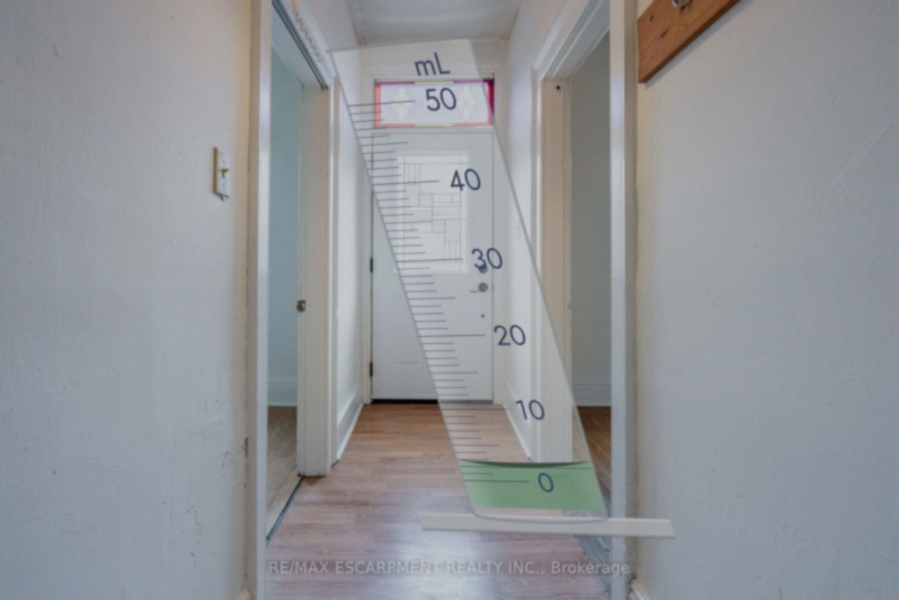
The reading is 2 mL
